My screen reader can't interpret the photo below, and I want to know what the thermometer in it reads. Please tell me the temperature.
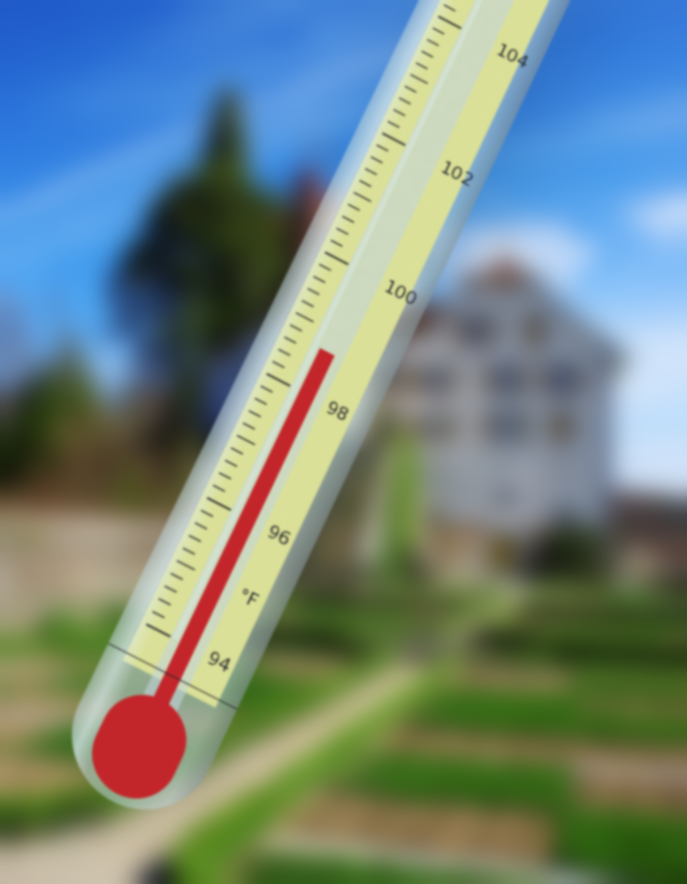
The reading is 98.7 °F
